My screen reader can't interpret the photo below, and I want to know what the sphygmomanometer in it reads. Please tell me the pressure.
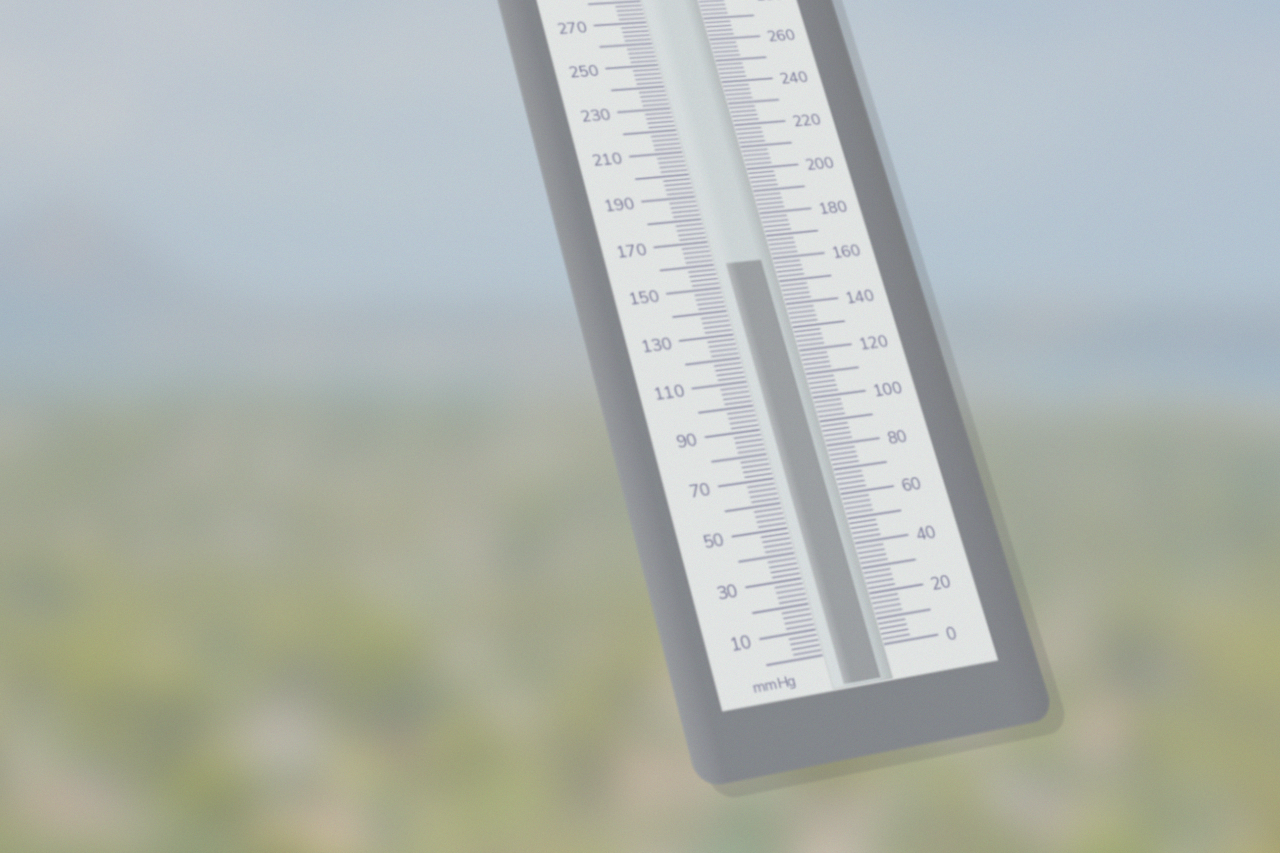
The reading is 160 mmHg
